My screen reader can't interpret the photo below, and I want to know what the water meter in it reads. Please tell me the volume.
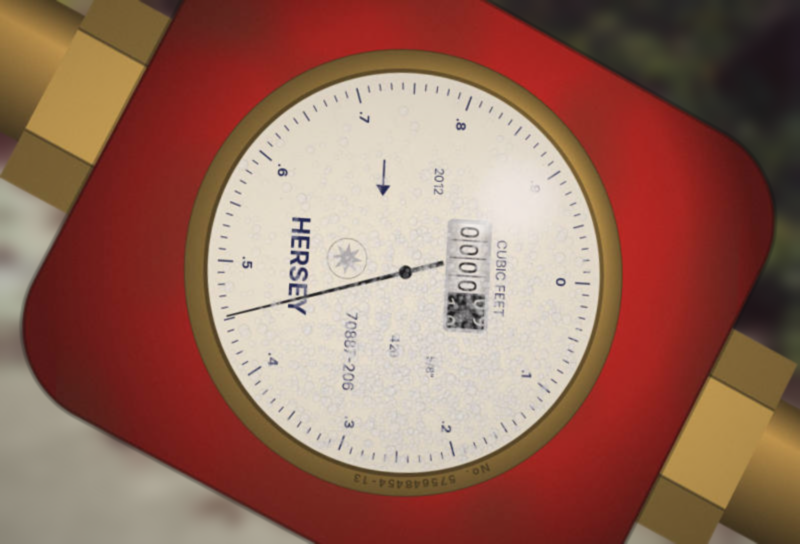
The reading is 9.45 ft³
